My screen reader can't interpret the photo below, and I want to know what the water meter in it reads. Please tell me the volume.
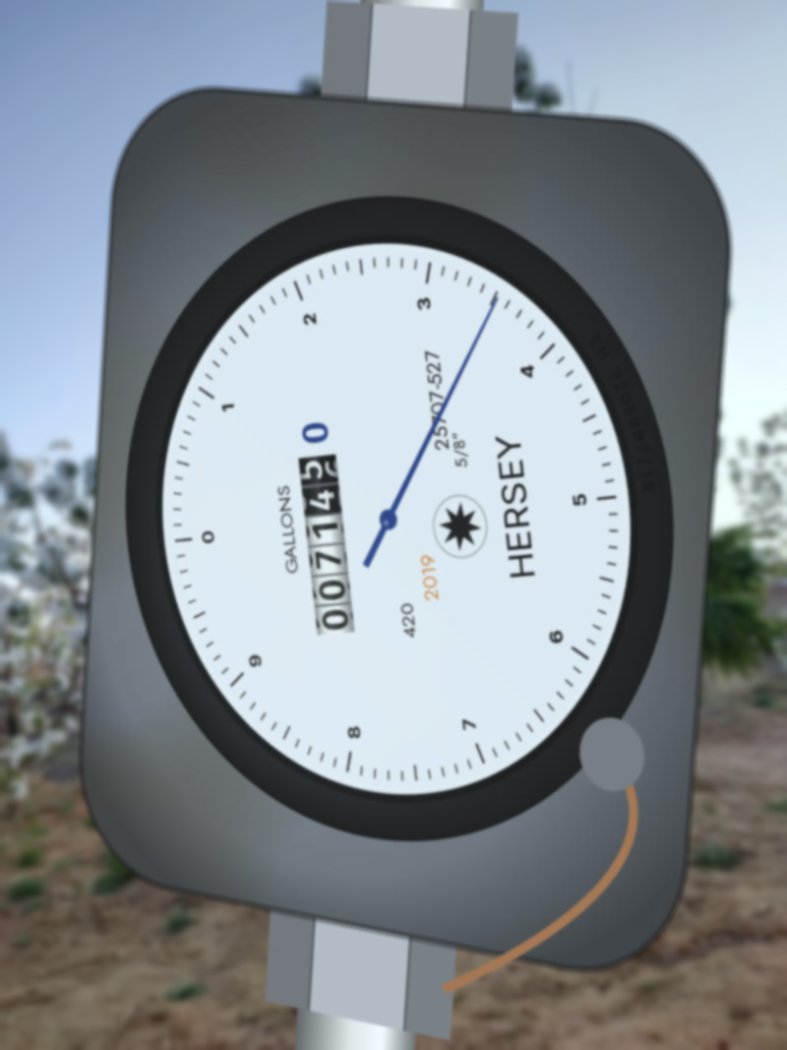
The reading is 71453.5 gal
